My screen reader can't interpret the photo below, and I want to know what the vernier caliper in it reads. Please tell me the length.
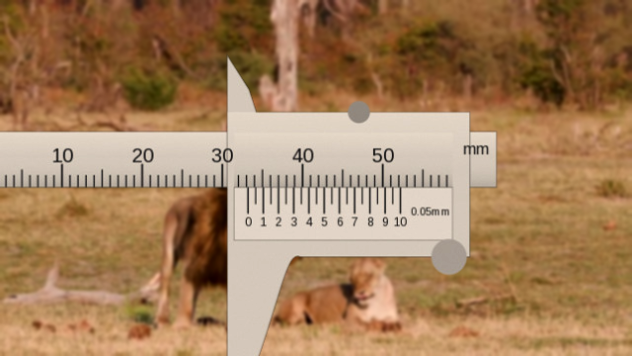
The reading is 33.2 mm
